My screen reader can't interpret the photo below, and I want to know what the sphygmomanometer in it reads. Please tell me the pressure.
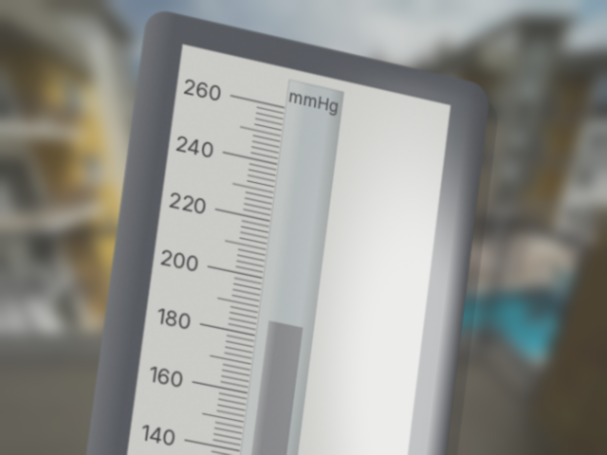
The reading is 186 mmHg
